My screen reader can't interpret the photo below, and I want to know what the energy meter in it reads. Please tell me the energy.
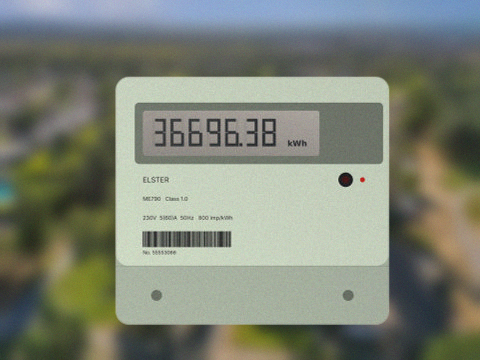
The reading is 36696.38 kWh
